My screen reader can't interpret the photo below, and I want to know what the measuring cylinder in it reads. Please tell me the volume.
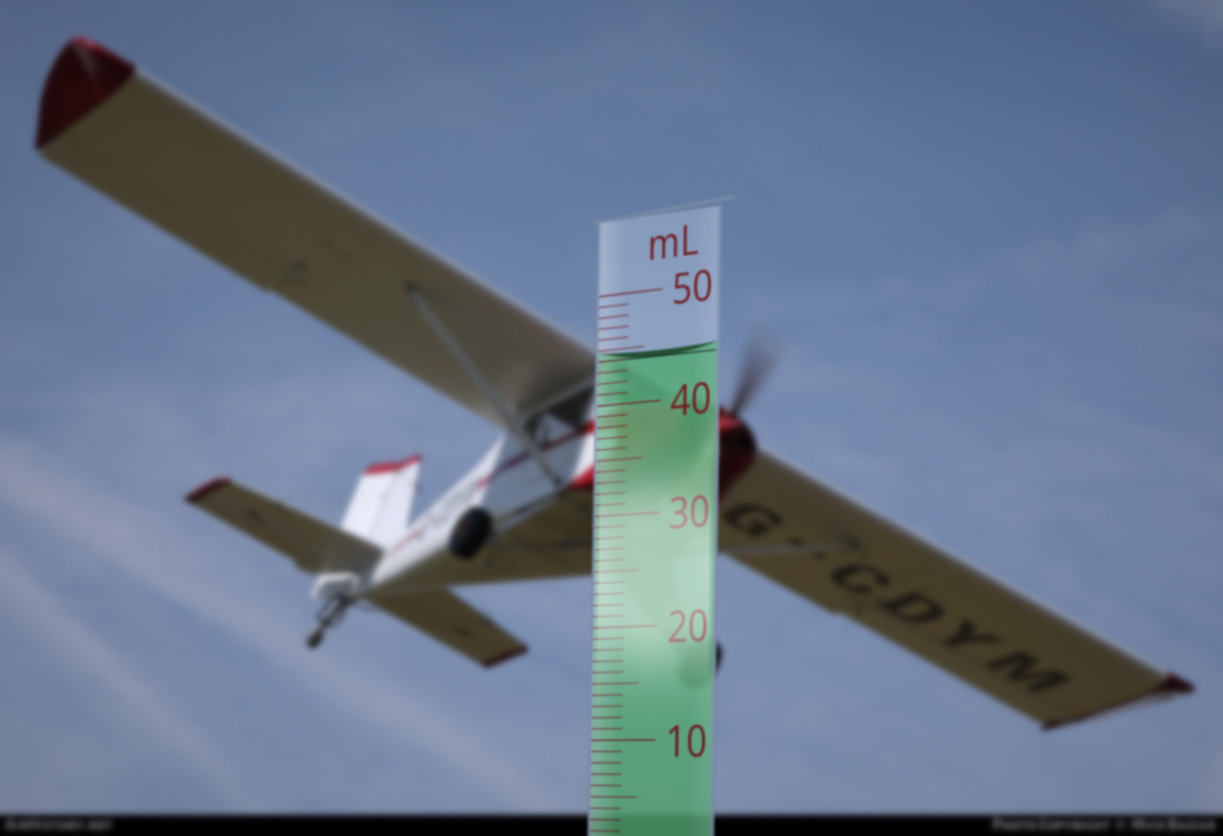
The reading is 44 mL
